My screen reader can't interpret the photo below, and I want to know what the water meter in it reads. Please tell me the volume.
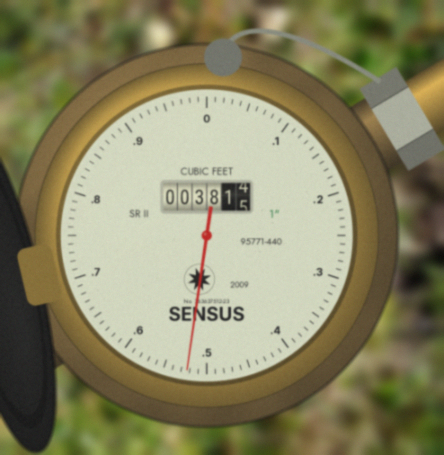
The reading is 3814.52 ft³
